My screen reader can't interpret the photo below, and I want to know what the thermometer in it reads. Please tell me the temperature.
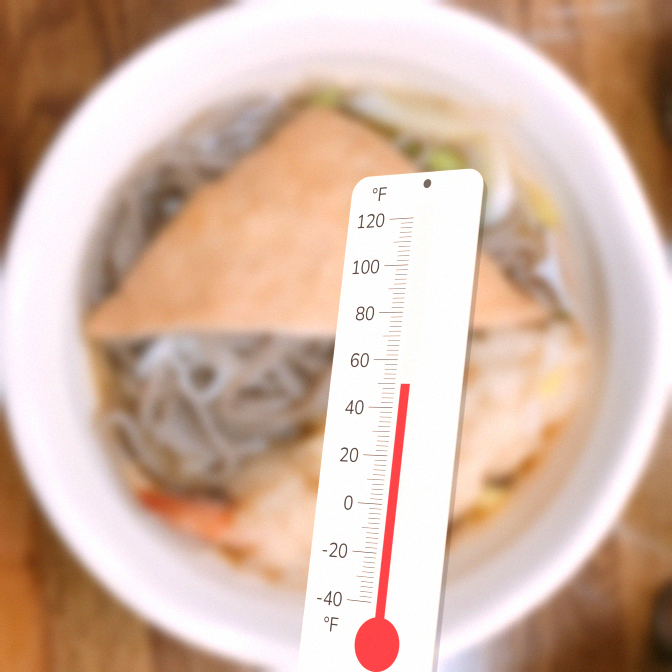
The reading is 50 °F
